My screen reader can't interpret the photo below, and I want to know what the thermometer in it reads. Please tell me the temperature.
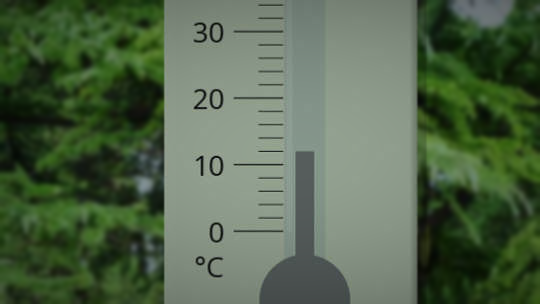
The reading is 12 °C
